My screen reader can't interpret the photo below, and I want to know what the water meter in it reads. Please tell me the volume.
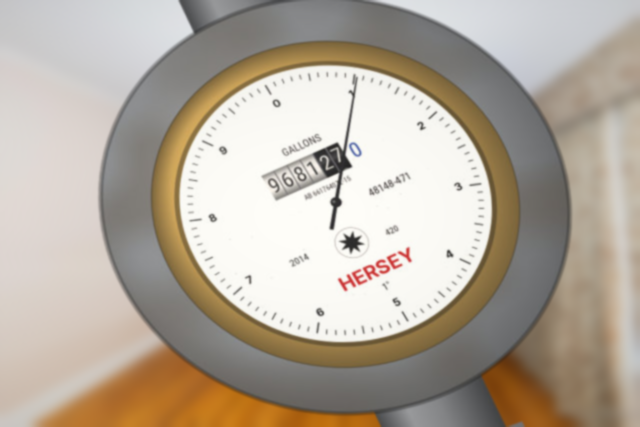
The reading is 9681271.0 gal
